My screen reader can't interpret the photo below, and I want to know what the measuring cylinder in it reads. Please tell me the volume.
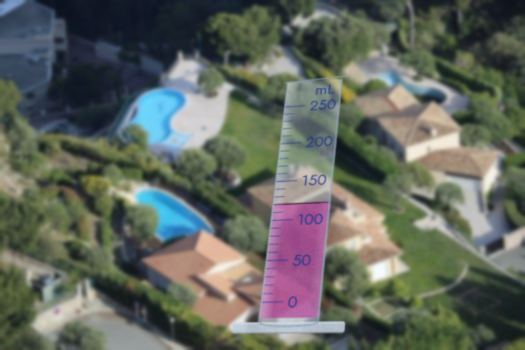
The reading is 120 mL
